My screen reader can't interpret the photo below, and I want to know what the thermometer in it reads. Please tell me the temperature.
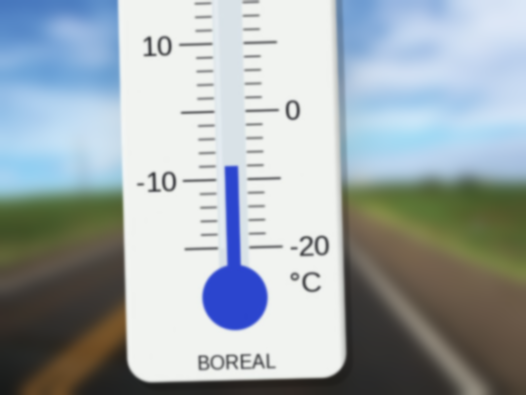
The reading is -8 °C
